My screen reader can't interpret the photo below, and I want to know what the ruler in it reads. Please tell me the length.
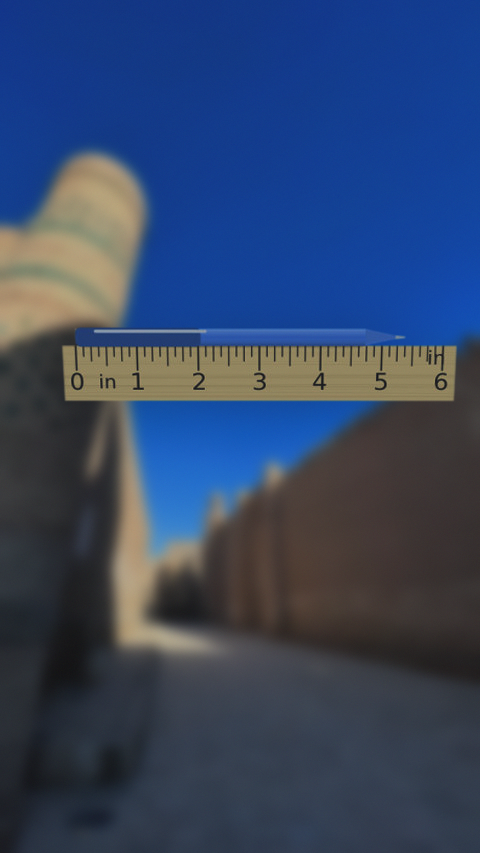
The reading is 5.375 in
